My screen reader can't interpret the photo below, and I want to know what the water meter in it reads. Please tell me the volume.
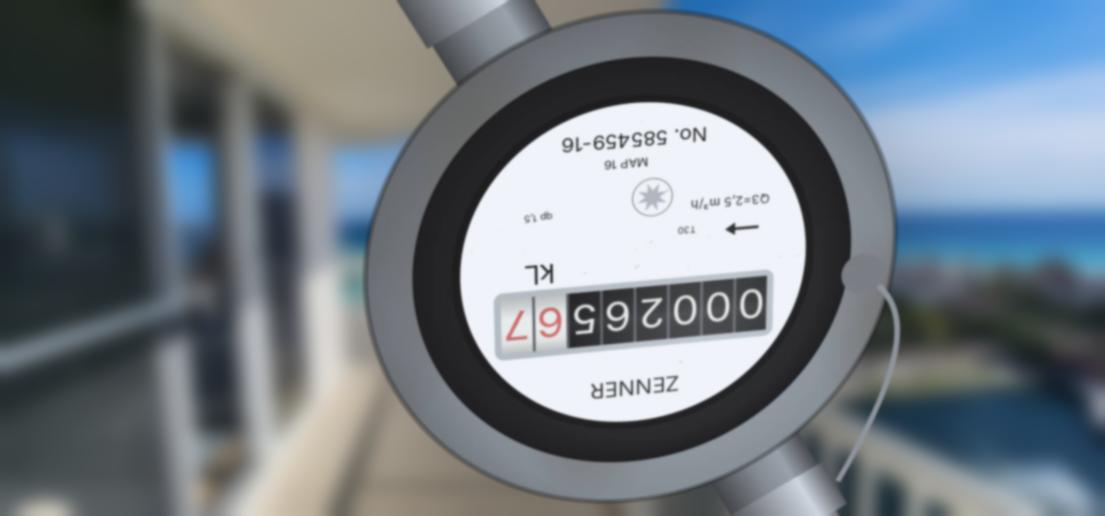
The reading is 265.67 kL
